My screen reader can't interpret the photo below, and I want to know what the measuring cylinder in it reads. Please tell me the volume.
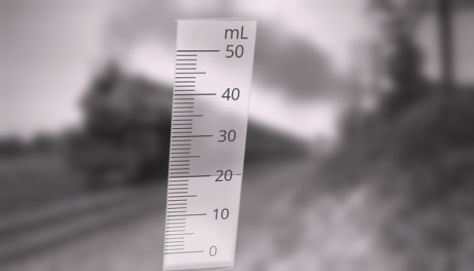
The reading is 20 mL
